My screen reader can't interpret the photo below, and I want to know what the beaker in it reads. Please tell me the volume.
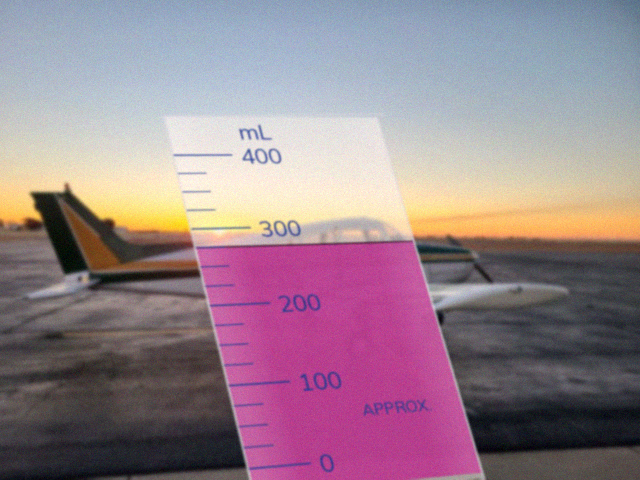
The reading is 275 mL
